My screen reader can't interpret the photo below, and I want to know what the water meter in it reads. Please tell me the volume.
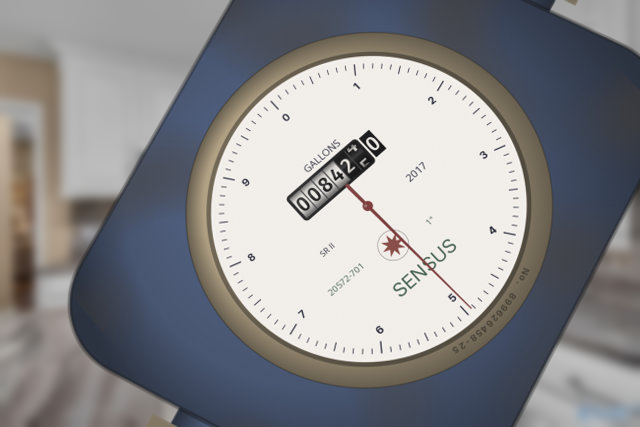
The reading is 84244.9 gal
